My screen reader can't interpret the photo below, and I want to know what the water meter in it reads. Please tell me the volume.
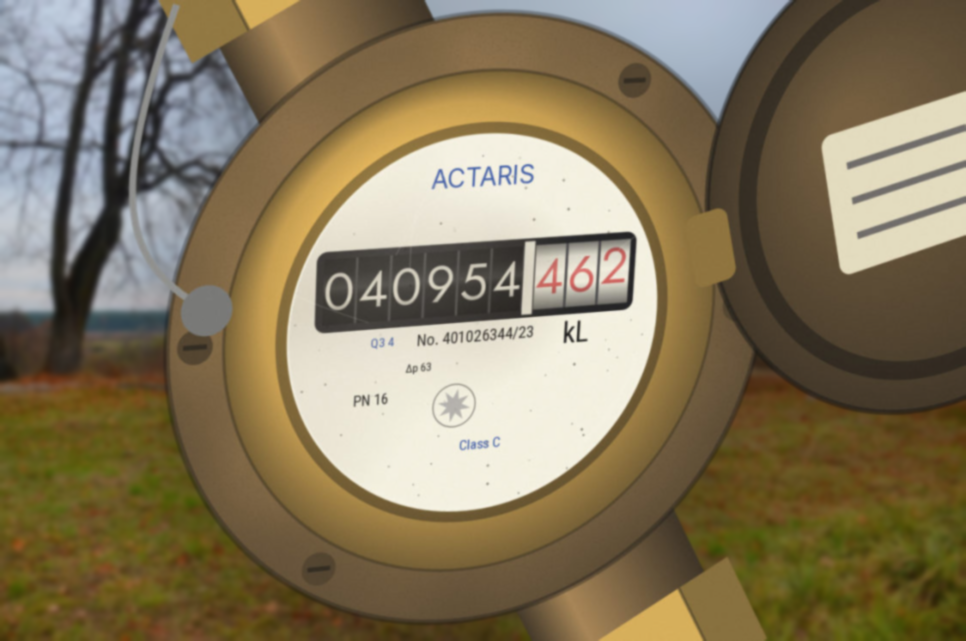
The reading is 40954.462 kL
